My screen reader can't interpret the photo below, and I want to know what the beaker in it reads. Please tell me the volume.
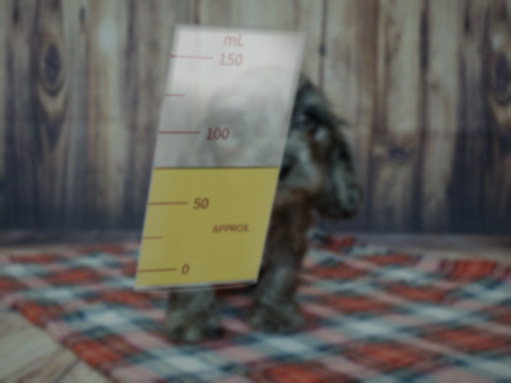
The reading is 75 mL
